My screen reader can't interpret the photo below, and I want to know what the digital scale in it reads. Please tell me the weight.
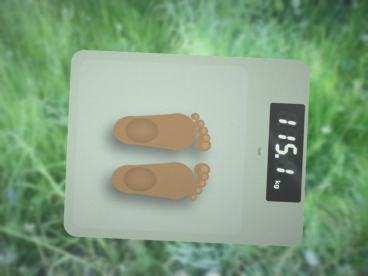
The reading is 115.1 kg
